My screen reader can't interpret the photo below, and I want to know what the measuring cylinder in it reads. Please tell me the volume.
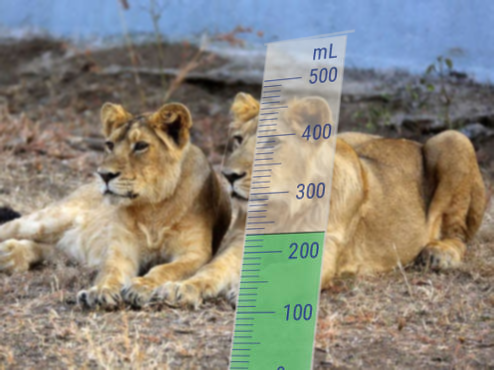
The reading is 230 mL
